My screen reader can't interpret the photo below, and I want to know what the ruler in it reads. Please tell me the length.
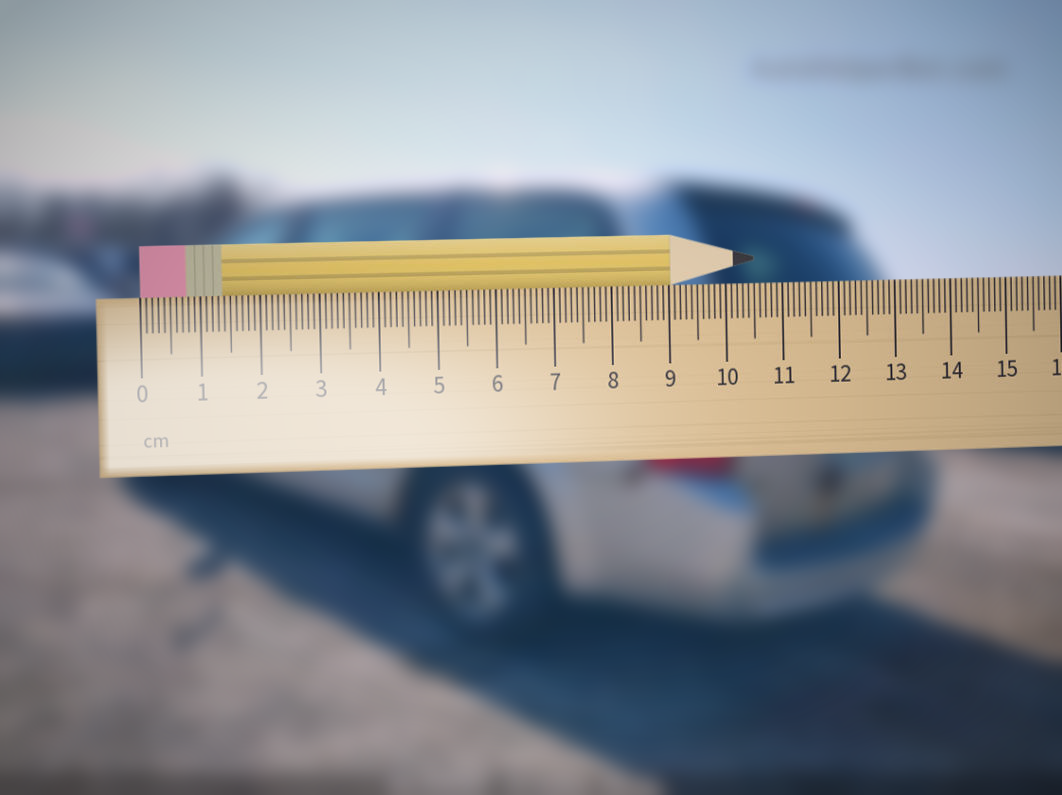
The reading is 10.5 cm
